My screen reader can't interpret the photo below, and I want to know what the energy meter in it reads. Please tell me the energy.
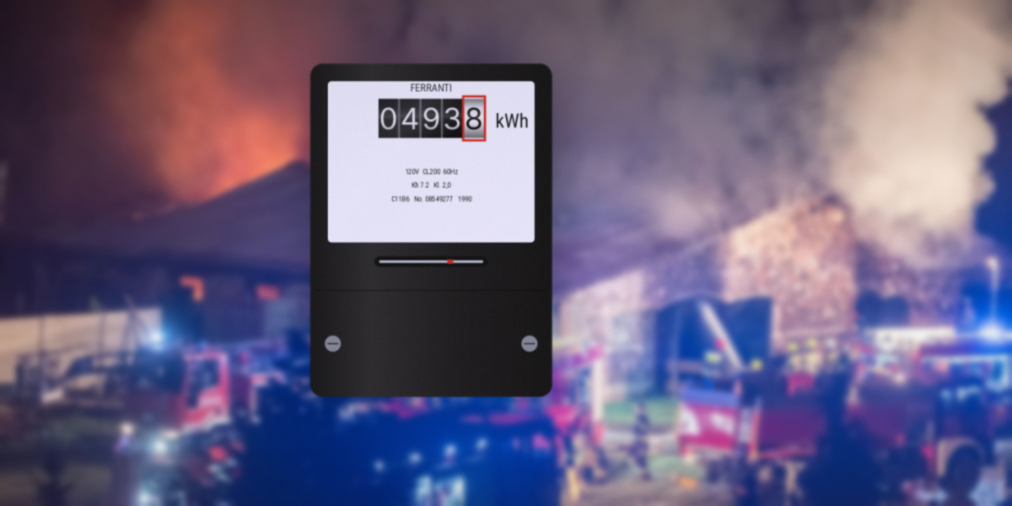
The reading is 493.8 kWh
